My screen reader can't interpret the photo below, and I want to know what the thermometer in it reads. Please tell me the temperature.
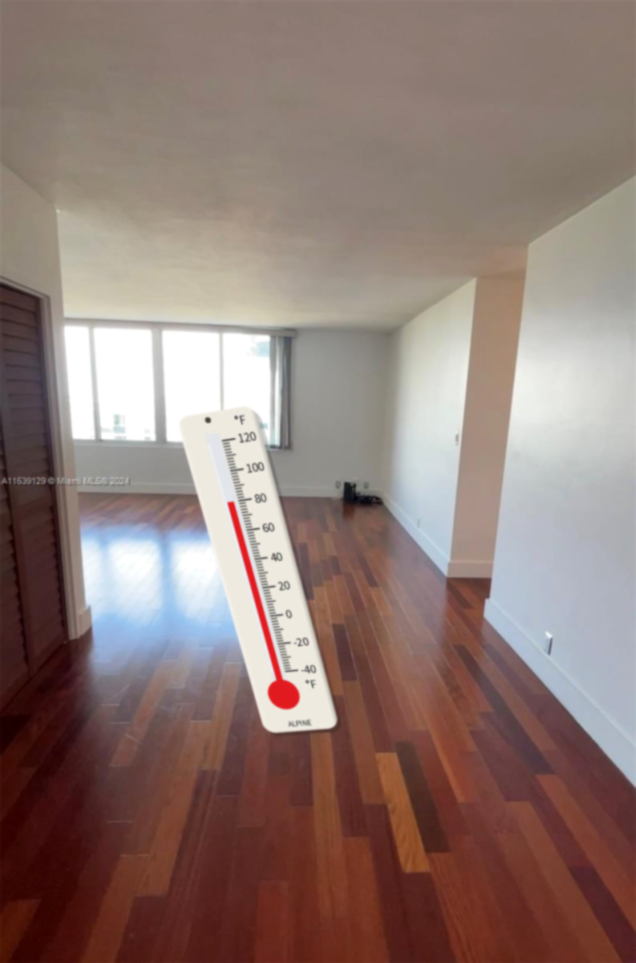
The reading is 80 °F
